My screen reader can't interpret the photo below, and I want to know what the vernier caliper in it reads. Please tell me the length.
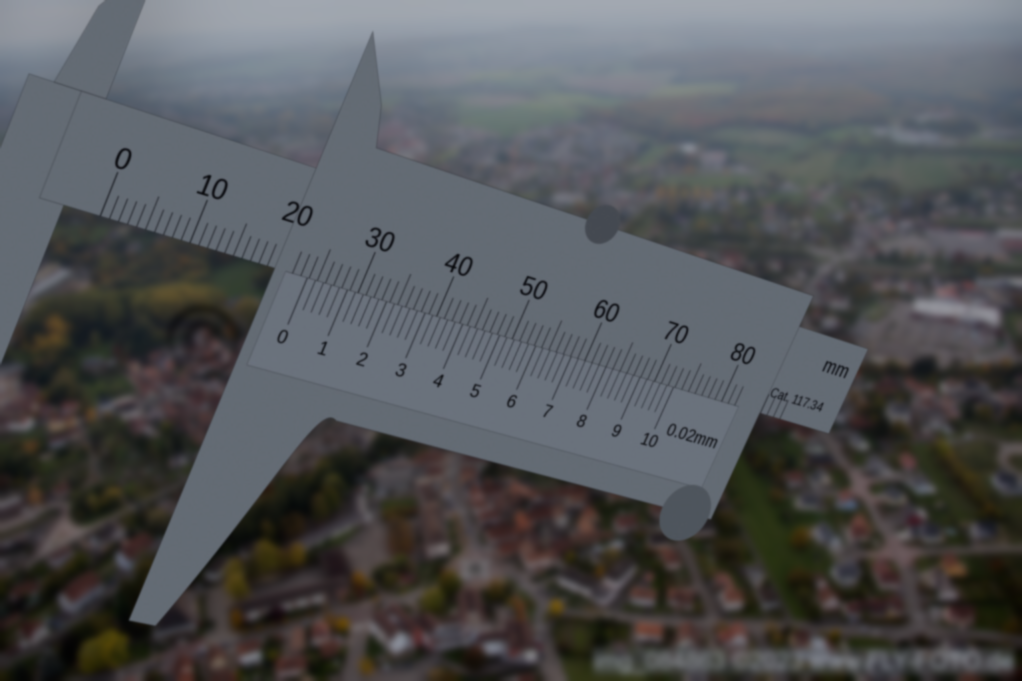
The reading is 23.8 mm
